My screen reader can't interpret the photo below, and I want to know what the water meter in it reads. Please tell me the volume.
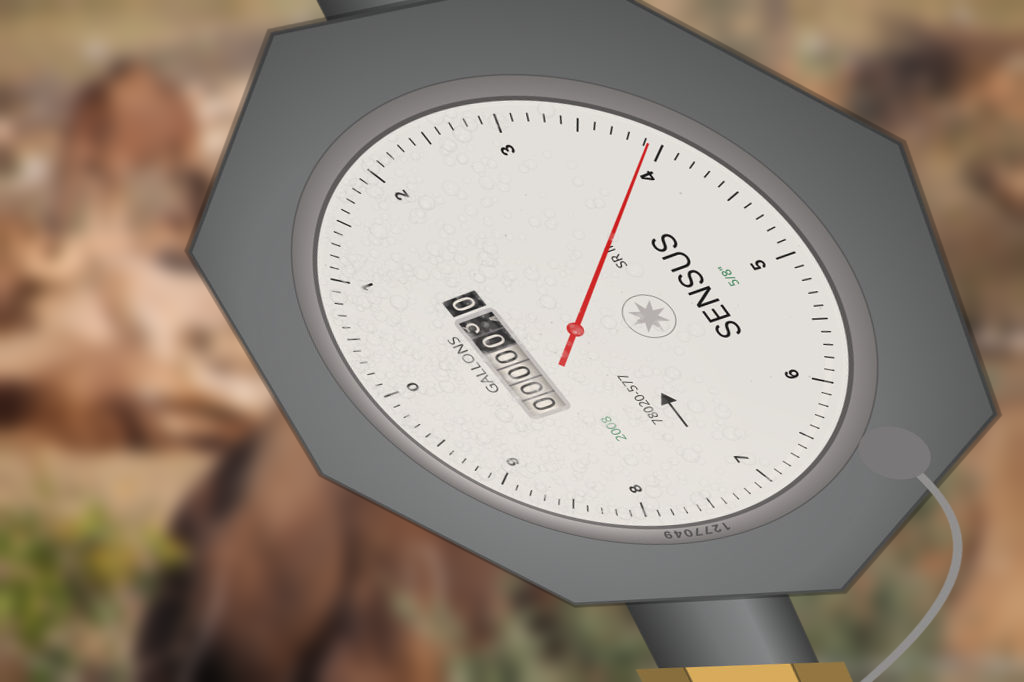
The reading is 33.9 gal
